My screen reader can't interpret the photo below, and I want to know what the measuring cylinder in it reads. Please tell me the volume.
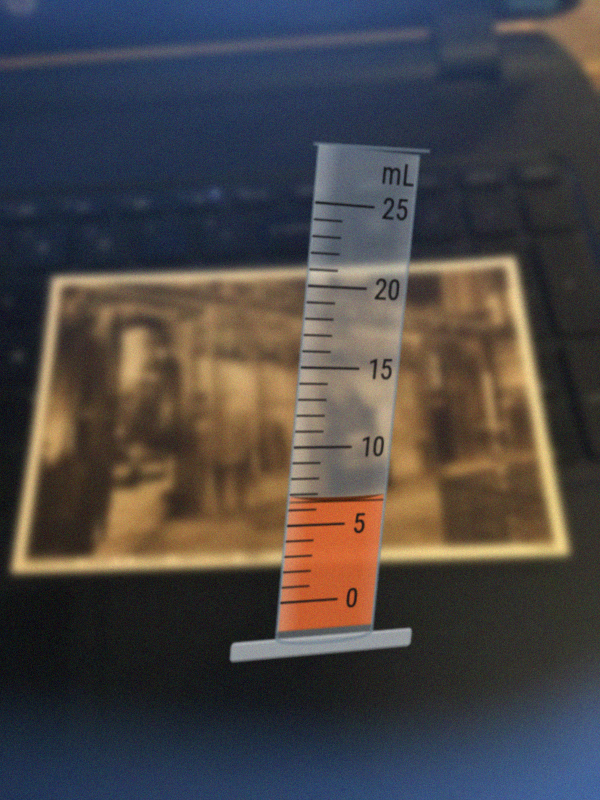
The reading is 6.5 mL
